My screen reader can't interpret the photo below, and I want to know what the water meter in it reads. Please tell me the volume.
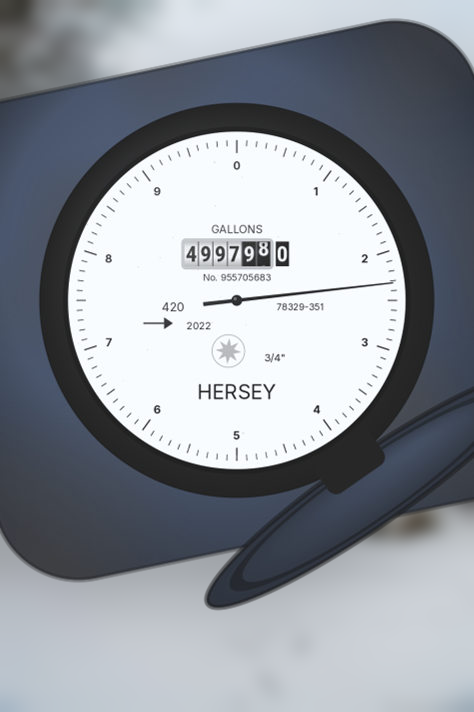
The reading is 4997982.3 gal
